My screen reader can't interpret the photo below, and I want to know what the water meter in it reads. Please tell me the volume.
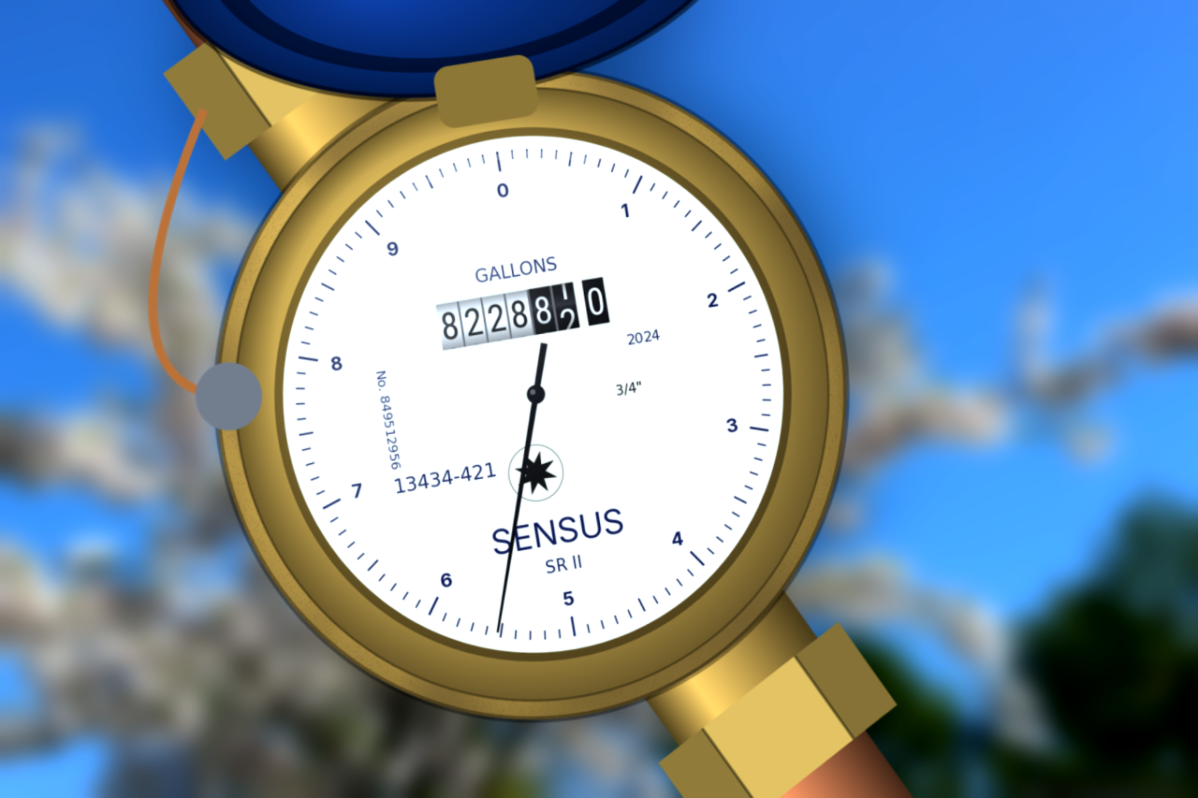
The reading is 8228815.5 gal
